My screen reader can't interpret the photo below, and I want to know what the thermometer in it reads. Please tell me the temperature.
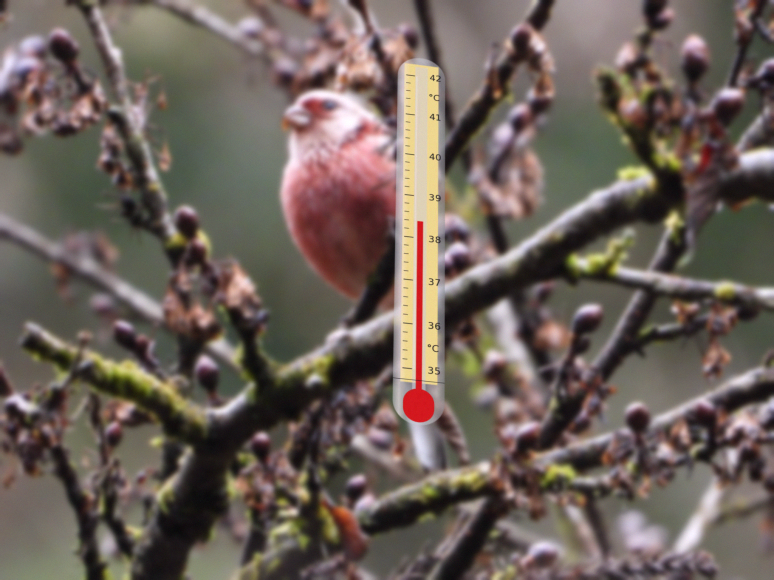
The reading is 38.4 °C
